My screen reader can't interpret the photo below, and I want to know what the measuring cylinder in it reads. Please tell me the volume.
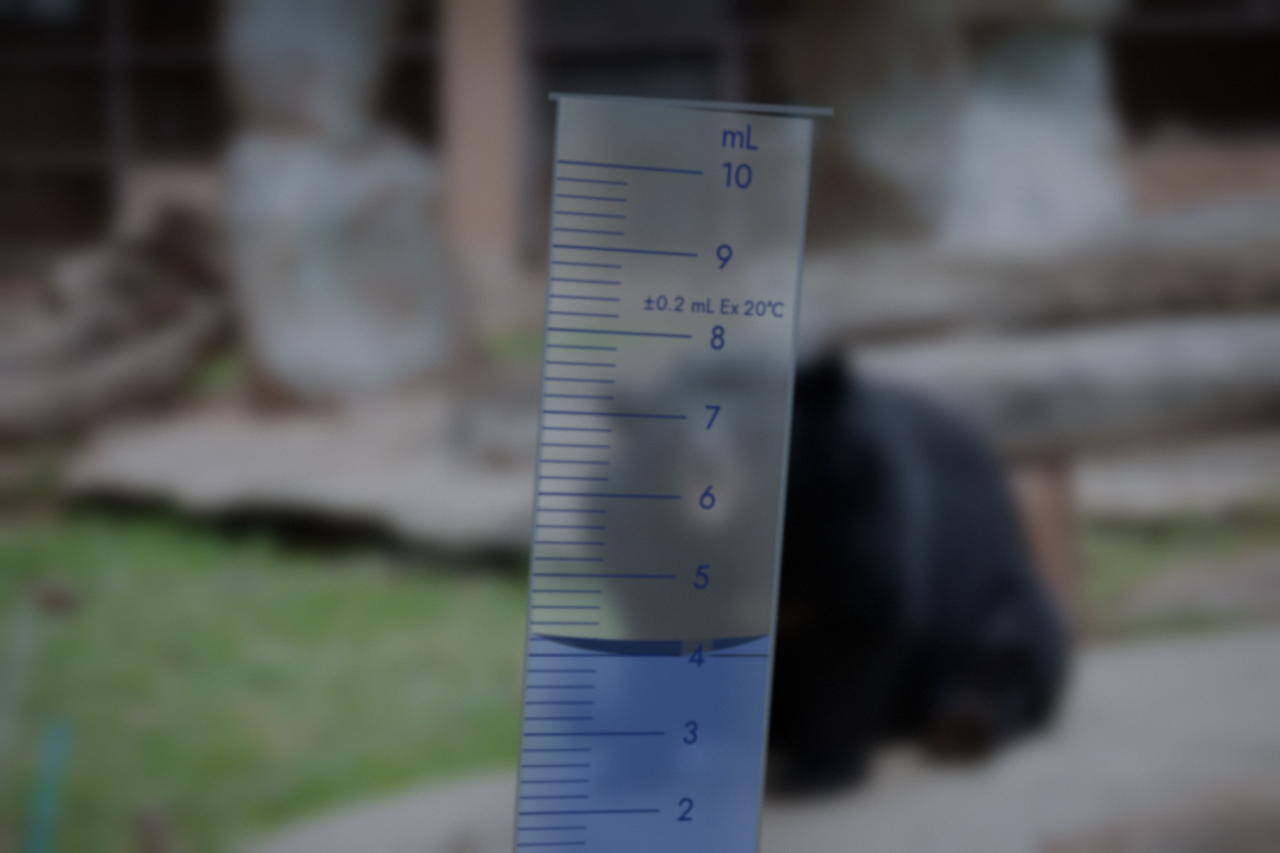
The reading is 4 mL
